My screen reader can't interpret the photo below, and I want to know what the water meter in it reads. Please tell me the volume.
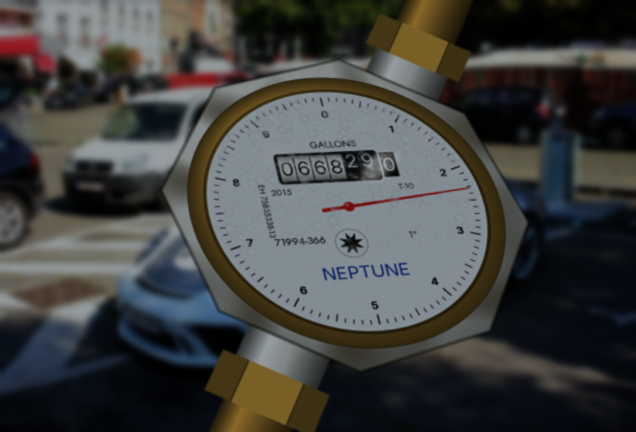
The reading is 668292.3 gal
